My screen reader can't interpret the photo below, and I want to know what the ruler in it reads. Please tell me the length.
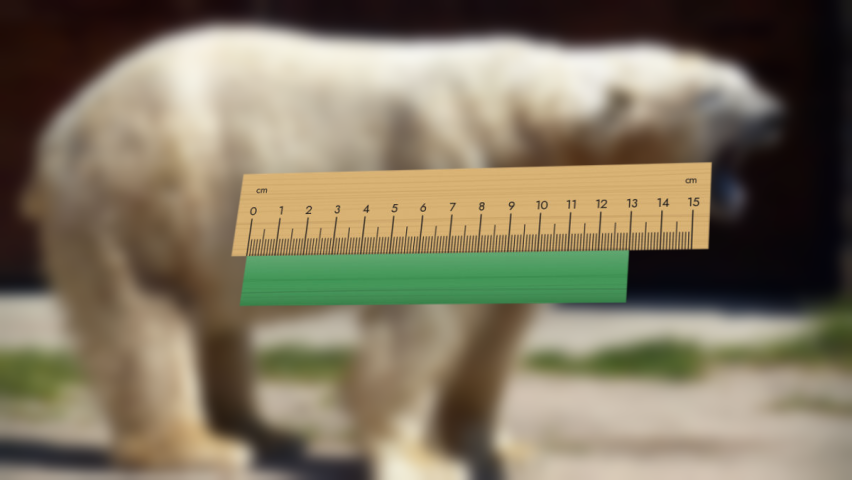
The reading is 13 cm
